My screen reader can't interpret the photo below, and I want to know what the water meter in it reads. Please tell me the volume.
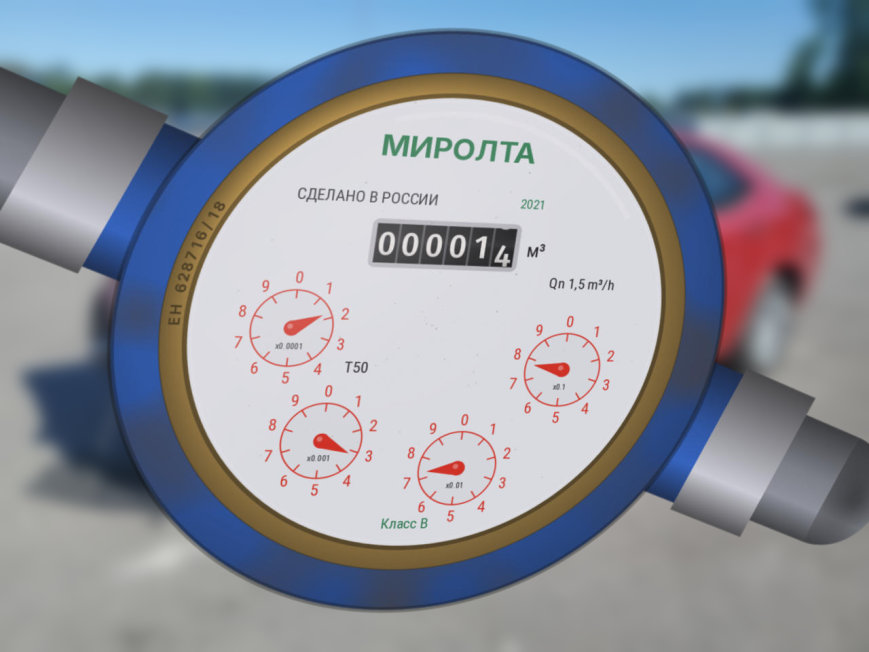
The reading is 13.7731 m³
